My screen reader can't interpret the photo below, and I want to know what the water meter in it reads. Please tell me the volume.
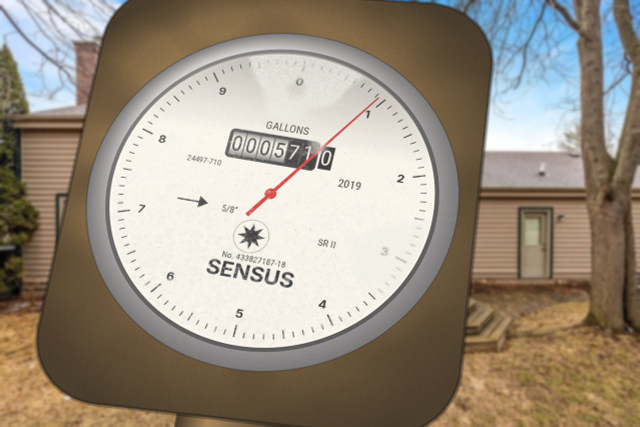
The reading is 5710.9 gal
